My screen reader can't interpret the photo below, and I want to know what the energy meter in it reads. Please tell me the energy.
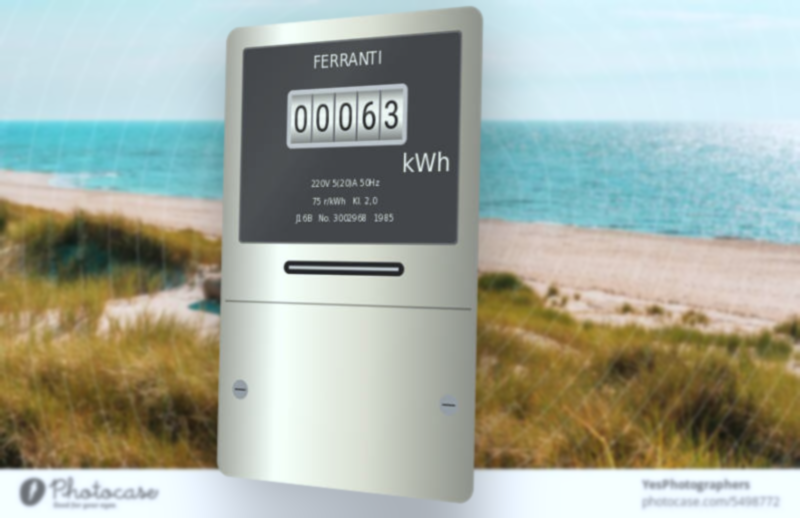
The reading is 63 kWh
